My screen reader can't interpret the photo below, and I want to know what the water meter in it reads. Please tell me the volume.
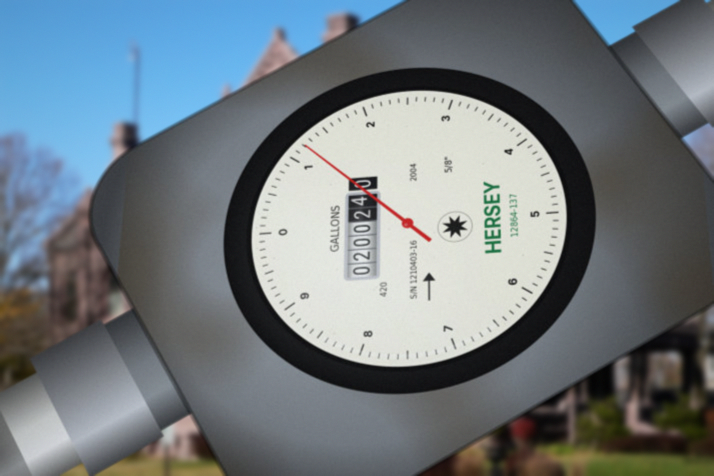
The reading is 200241.2 gal
